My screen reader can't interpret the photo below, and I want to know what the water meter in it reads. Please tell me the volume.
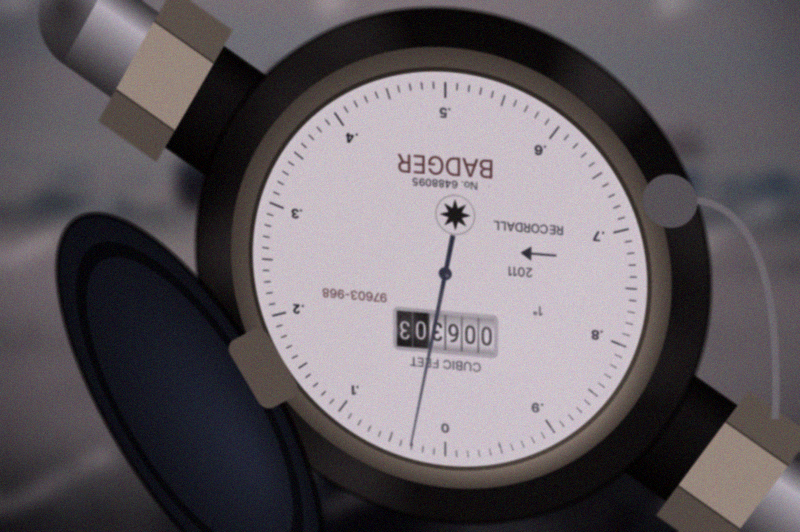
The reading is 6303.03 ft³
